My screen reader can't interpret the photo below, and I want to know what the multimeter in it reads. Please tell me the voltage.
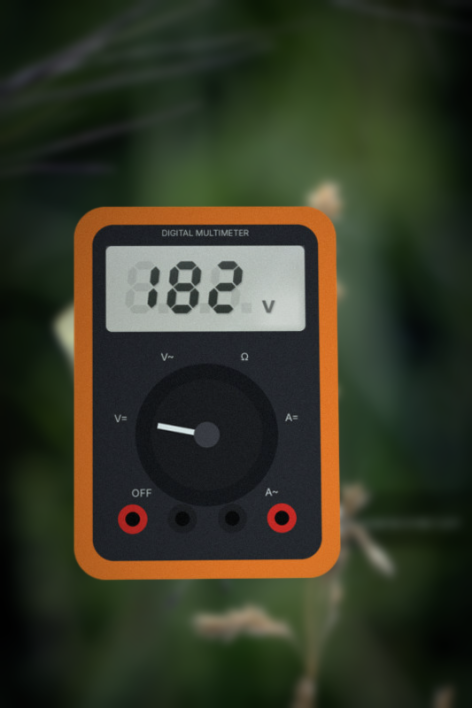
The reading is 182 V
